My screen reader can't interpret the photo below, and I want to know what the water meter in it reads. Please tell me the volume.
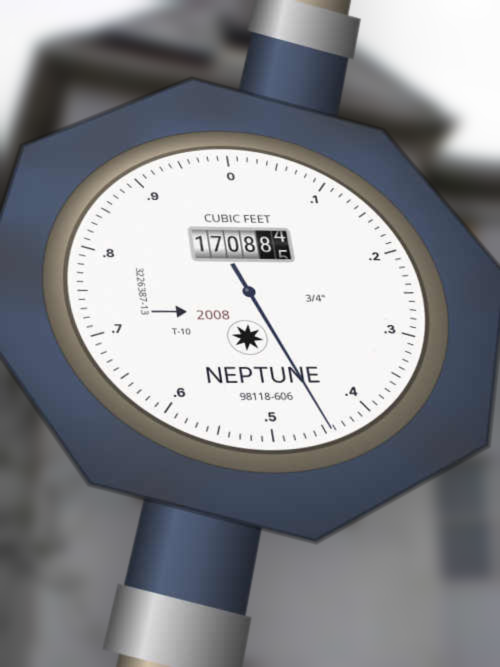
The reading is 170884.44 ft³
